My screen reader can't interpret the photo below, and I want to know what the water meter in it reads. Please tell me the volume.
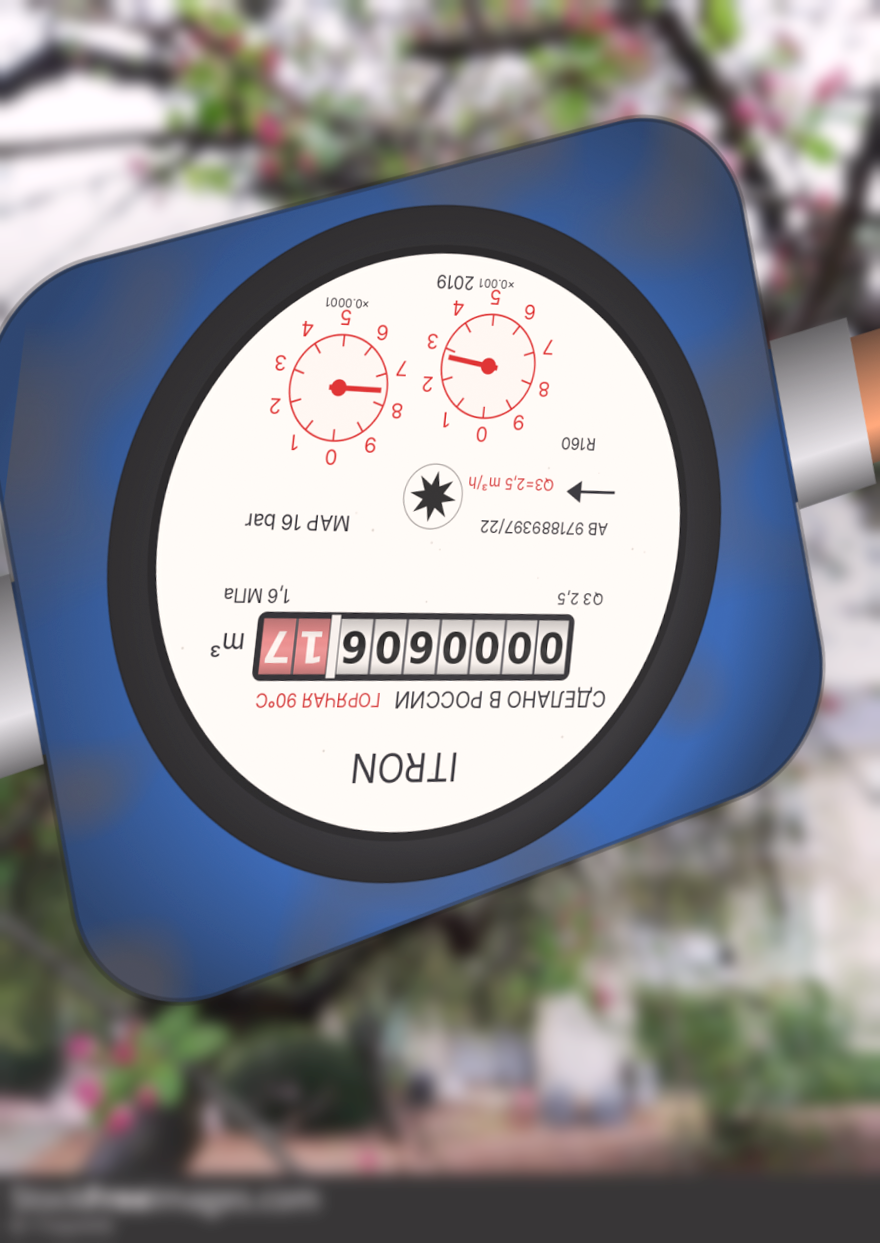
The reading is 606.1727 m³
